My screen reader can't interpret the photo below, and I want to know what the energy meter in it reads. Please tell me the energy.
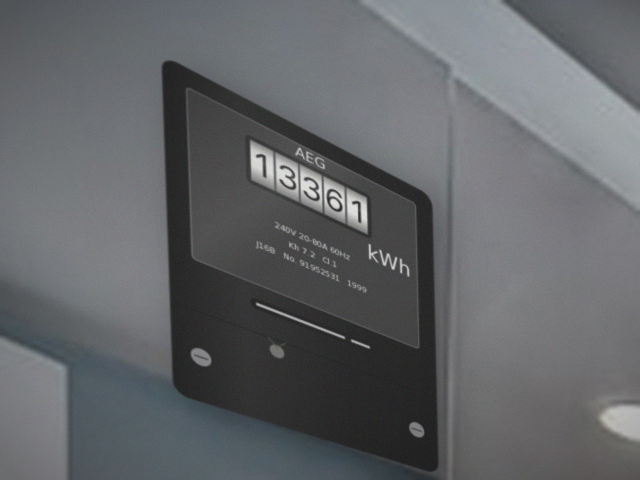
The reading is 13361 kWh
